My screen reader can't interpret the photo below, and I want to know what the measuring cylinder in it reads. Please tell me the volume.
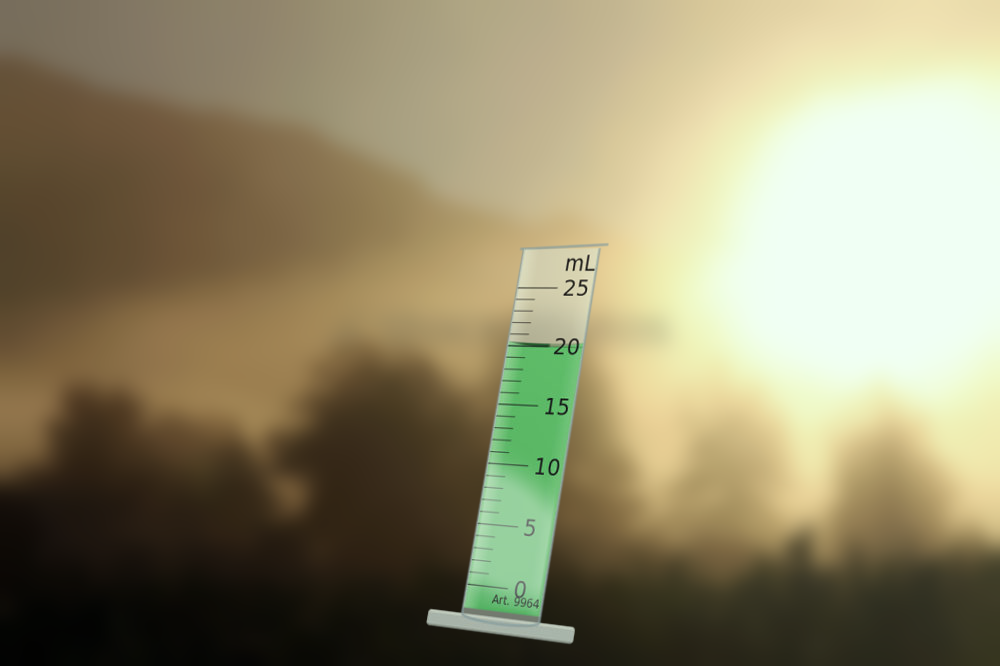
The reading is 20 mL
